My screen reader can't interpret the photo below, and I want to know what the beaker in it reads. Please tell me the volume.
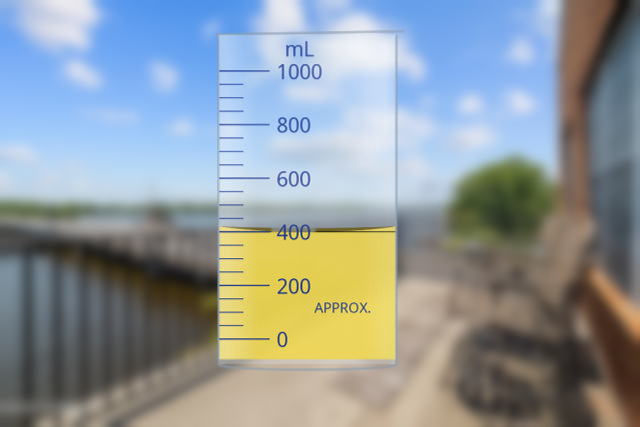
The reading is 400 mL
